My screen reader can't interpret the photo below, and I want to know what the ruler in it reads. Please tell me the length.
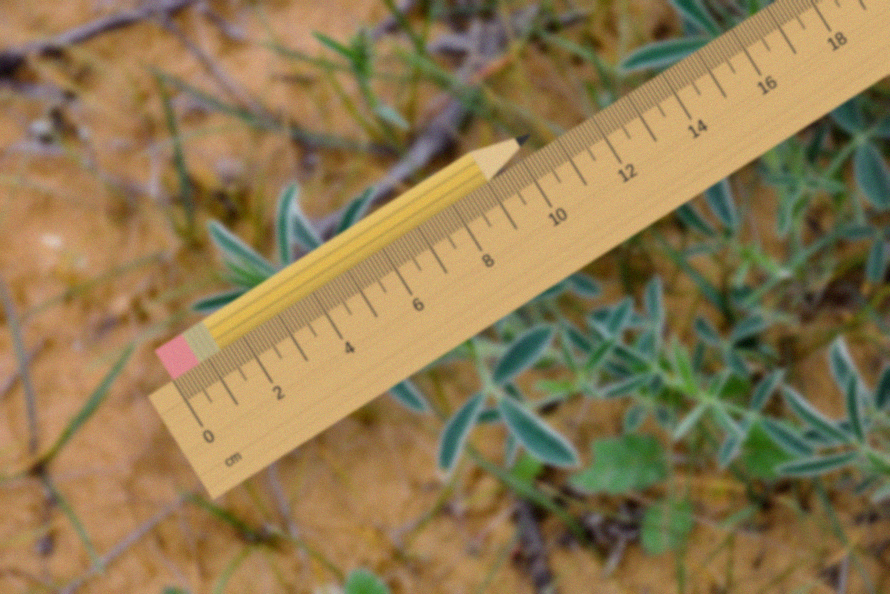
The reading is 10.5 cm
